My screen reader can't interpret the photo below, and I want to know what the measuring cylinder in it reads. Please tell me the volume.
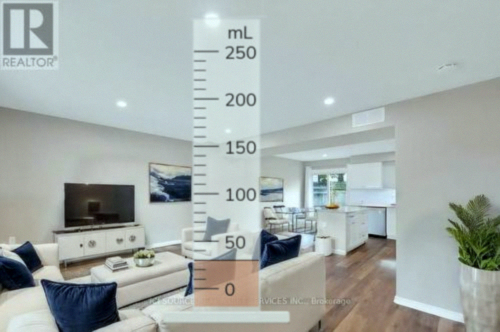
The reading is 30 mL
